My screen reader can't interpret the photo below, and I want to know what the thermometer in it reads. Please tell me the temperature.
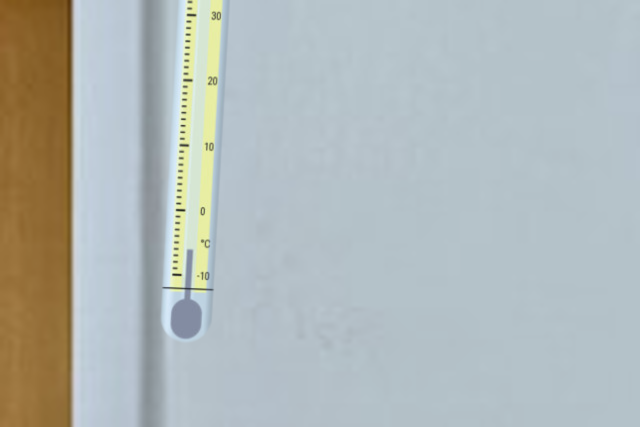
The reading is -6 °C
